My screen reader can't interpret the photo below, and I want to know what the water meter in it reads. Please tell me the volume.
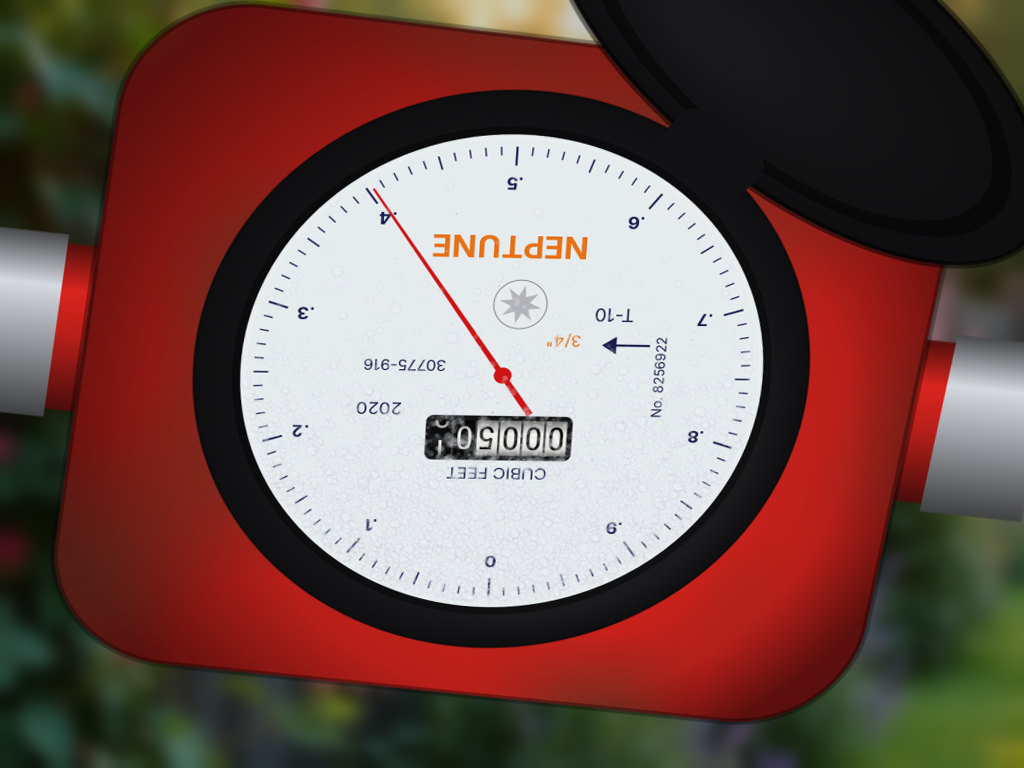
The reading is 501.40 ft³
